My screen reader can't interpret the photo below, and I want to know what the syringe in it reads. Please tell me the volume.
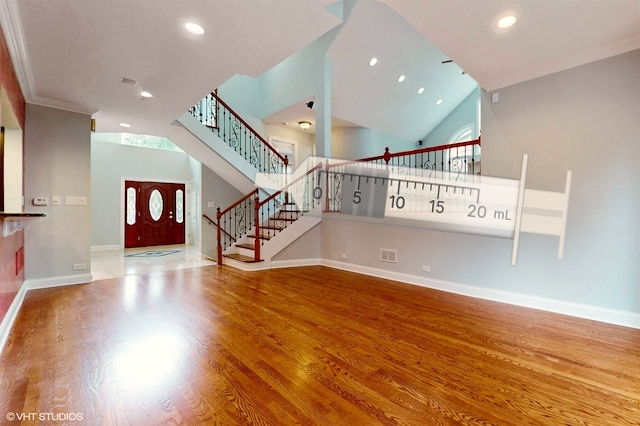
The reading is 3 mL
